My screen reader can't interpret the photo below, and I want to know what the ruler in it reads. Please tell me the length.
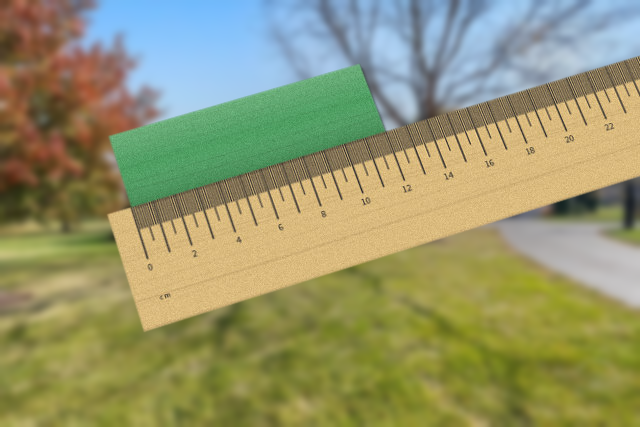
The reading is 12 cm
